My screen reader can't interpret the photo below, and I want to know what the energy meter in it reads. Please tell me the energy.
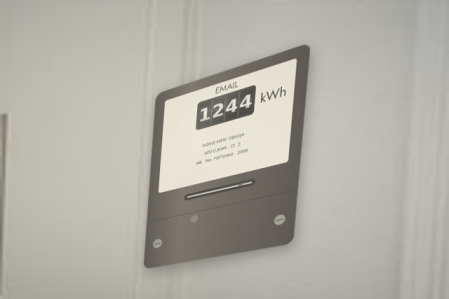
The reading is 1244 kWh
